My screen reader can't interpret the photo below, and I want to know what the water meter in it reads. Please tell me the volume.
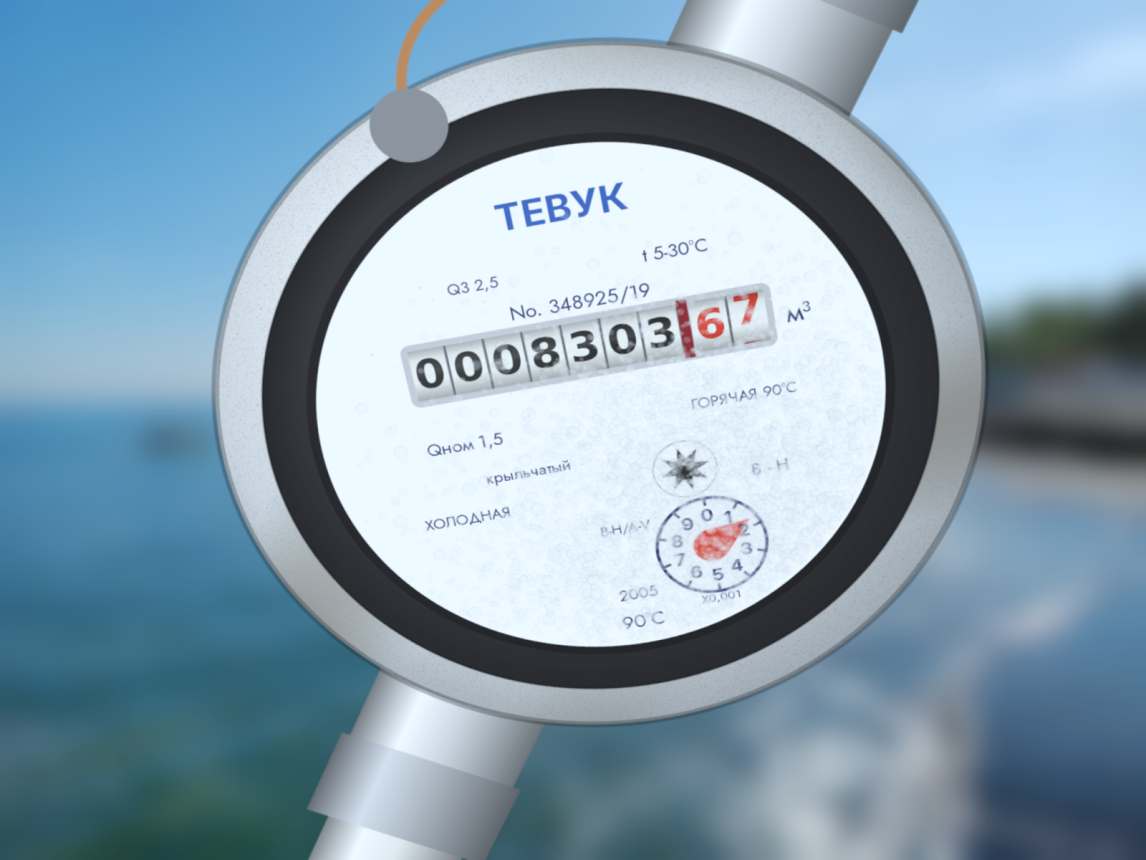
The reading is 8303.671 m³
